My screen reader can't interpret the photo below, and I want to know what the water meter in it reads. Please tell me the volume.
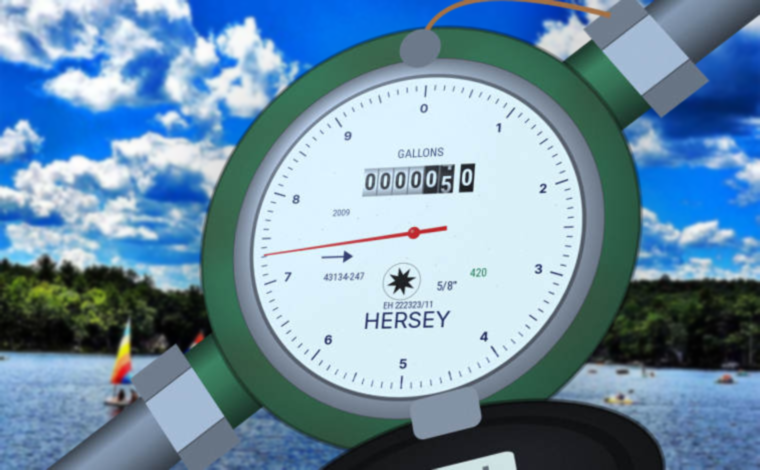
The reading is 47.3 gal
